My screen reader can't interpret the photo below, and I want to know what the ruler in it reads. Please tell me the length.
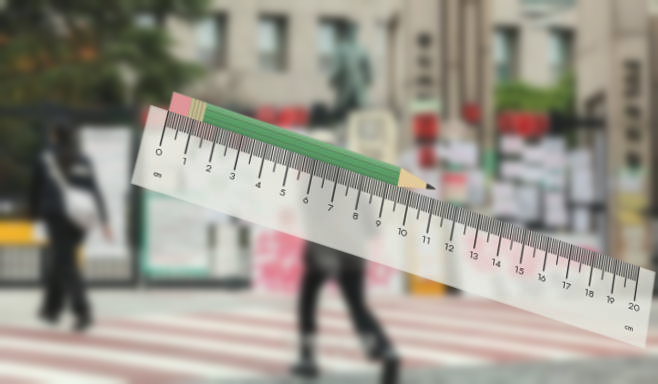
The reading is 11 cm
